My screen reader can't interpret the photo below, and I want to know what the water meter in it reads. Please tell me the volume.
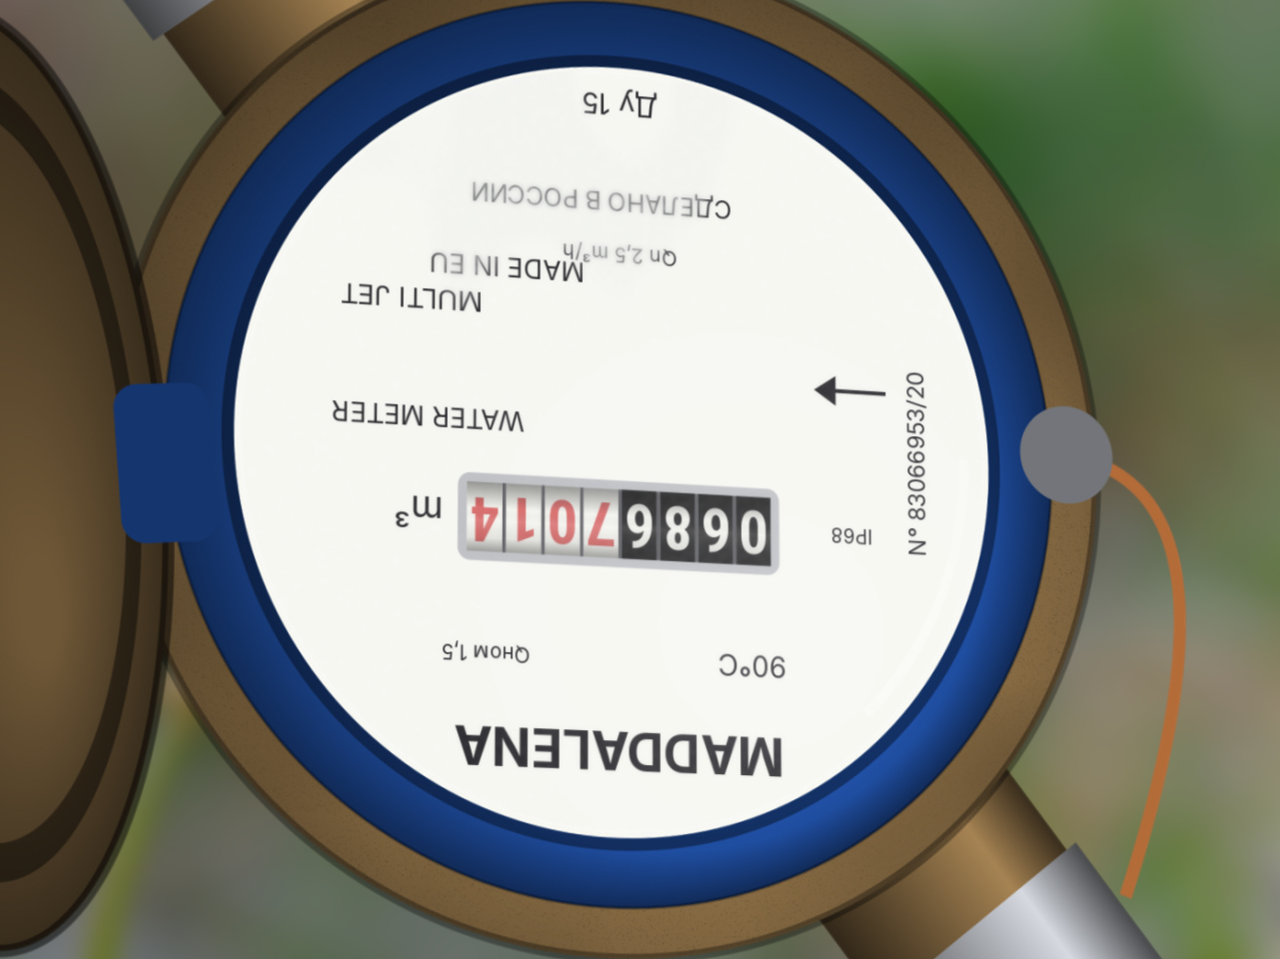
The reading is 686.7014 m³
